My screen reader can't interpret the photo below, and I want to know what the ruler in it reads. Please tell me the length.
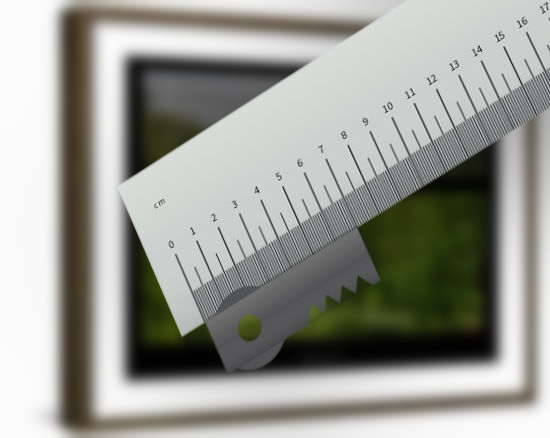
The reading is 7 cm
